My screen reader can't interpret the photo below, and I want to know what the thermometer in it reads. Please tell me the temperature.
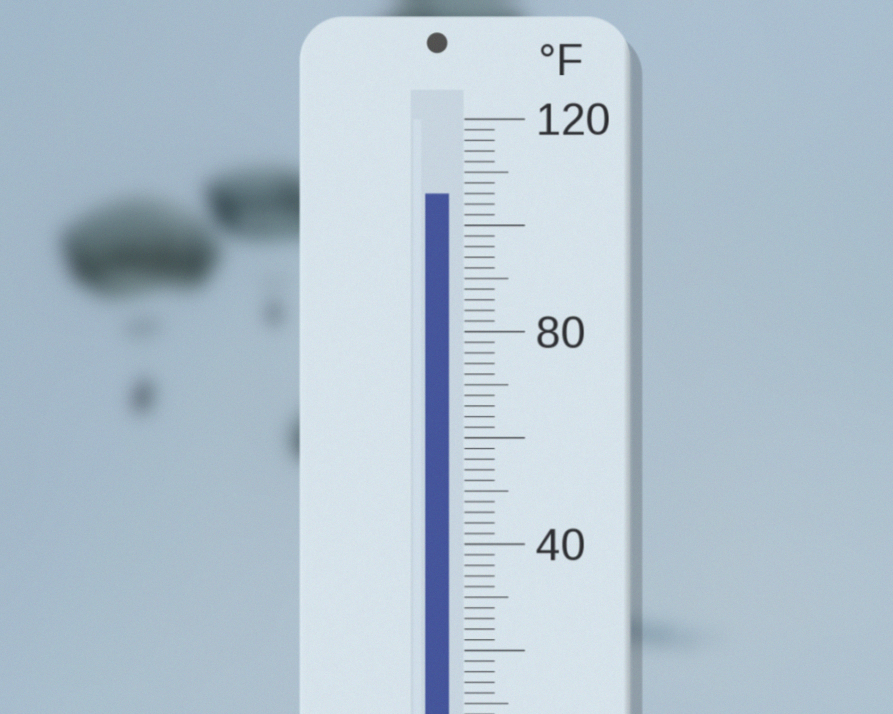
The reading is 106 °F
